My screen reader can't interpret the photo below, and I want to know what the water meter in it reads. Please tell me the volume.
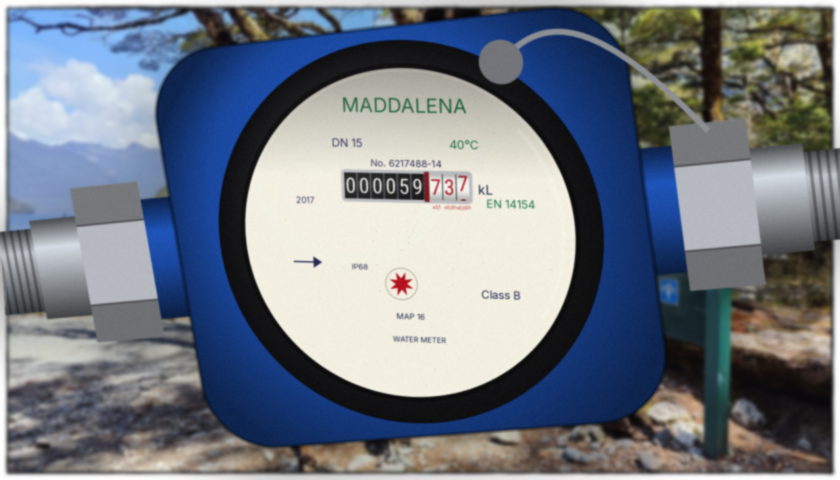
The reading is 59.737 kL
